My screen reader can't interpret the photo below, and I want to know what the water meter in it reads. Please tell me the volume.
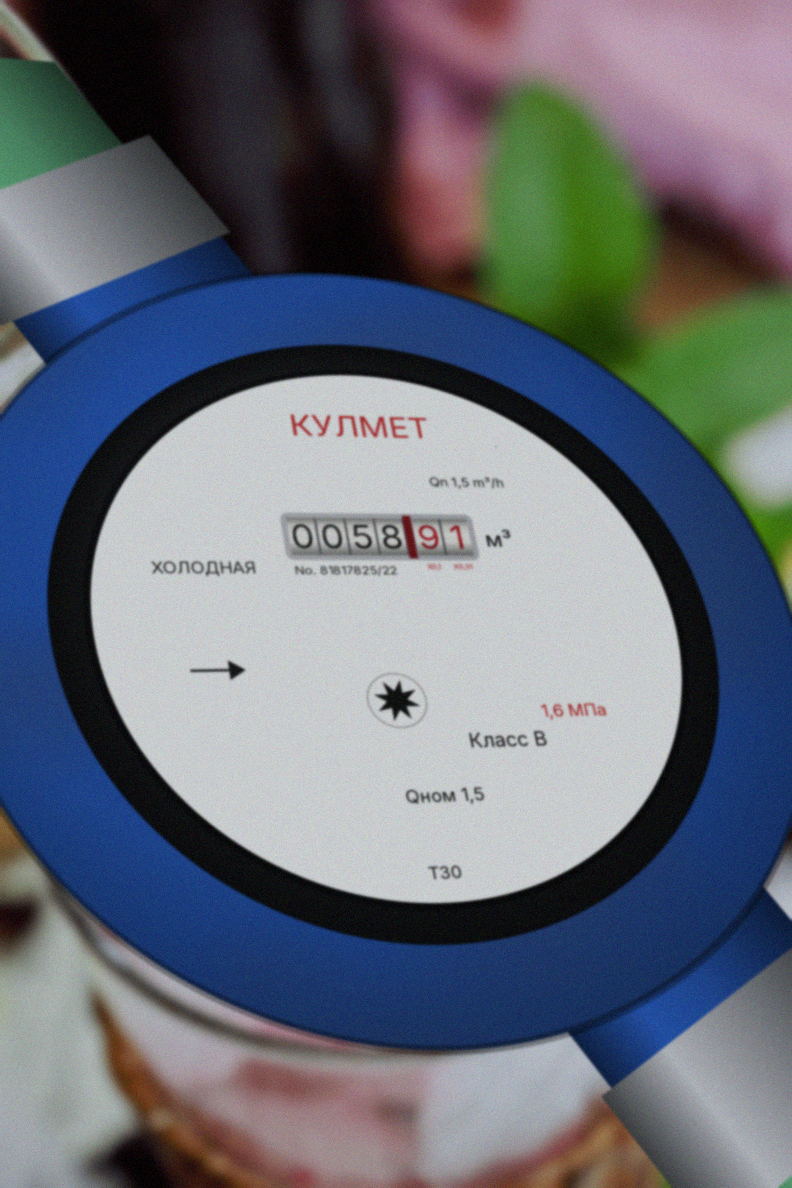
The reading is 58.91 m³
